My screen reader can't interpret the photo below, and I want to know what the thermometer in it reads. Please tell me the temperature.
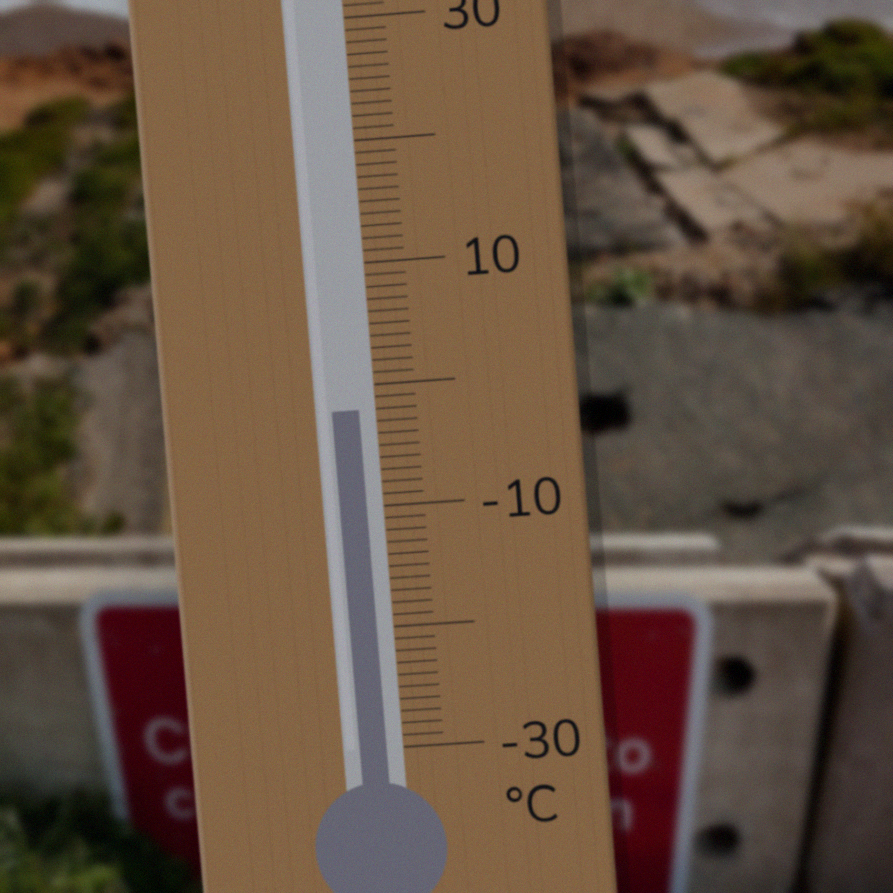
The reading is -2 °C
